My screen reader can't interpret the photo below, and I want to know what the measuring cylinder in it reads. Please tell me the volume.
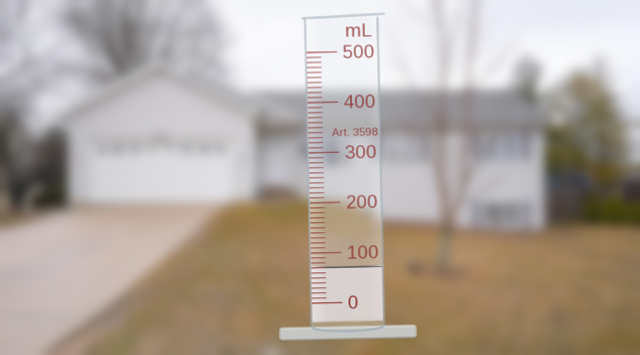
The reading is 70 mL
